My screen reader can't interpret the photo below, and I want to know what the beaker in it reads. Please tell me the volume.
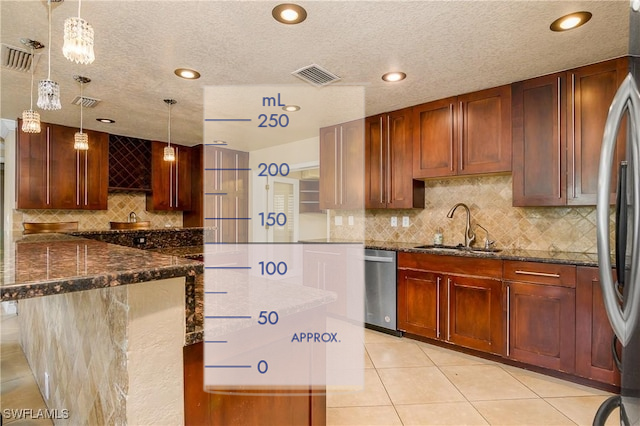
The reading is 125 mL
